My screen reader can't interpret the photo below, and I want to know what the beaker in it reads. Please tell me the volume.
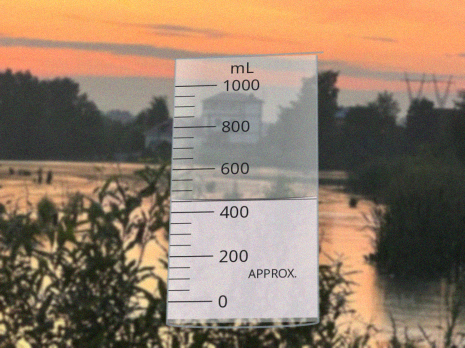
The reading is 450 mL
